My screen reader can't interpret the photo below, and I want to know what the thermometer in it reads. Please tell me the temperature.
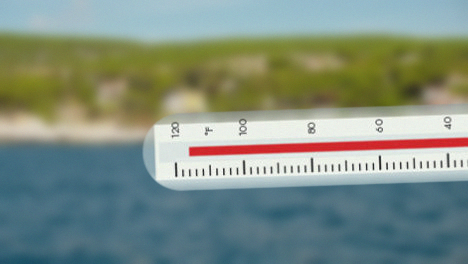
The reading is 116 °F
